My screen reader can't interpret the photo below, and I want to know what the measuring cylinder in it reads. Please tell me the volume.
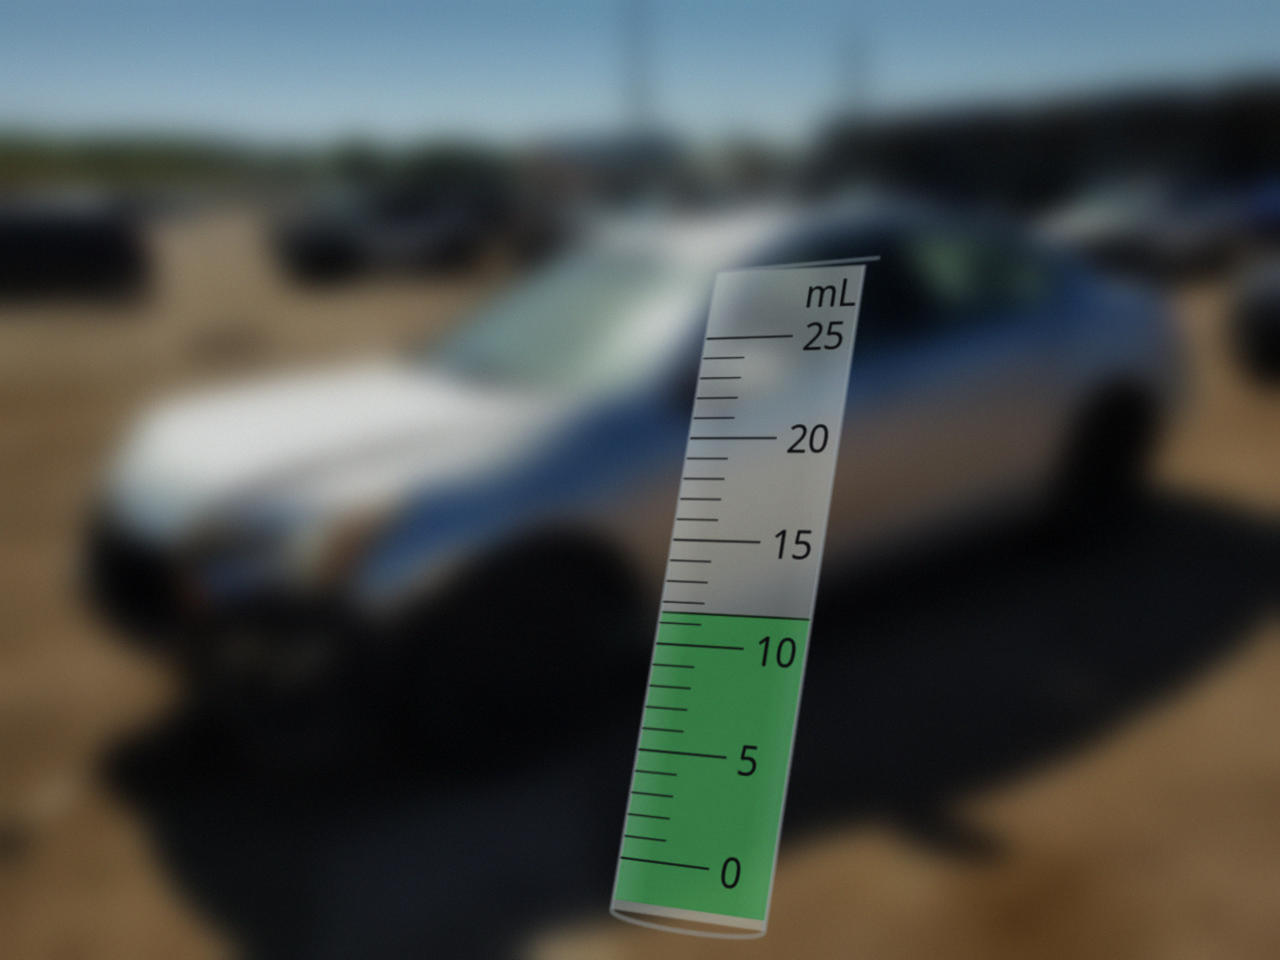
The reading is 11.5 mL
